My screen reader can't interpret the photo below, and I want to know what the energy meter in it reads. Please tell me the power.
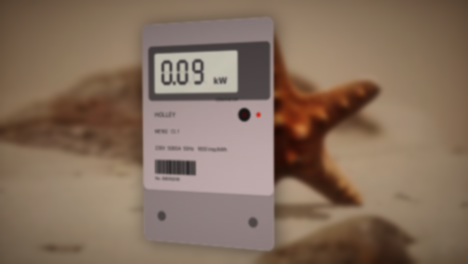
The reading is 0.09 kW
